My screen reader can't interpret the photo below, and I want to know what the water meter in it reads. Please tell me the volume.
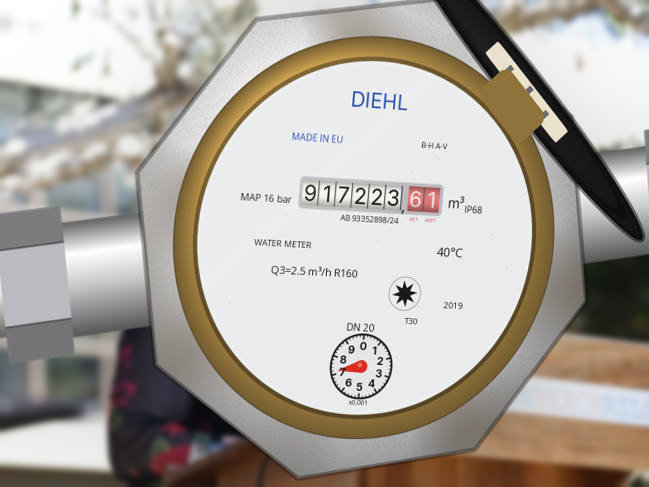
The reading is 917223.617 m³
